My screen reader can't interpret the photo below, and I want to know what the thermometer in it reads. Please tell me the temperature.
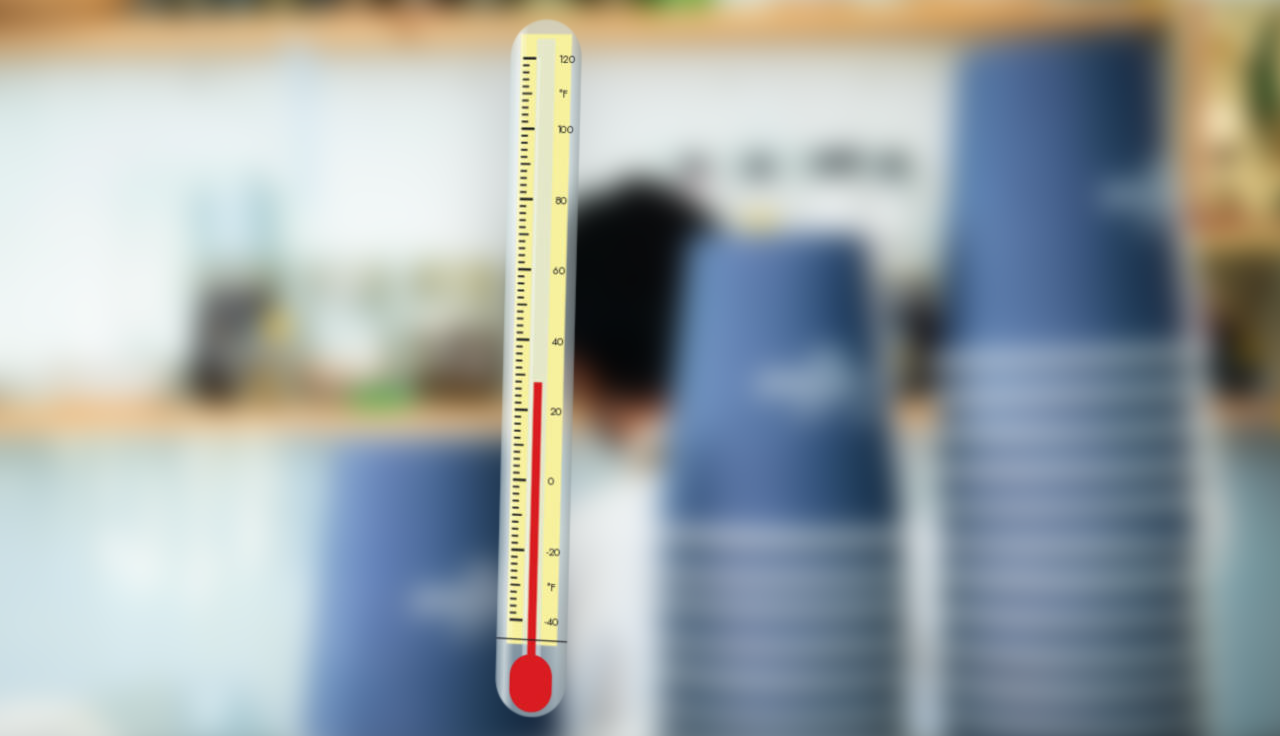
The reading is 28 °F
